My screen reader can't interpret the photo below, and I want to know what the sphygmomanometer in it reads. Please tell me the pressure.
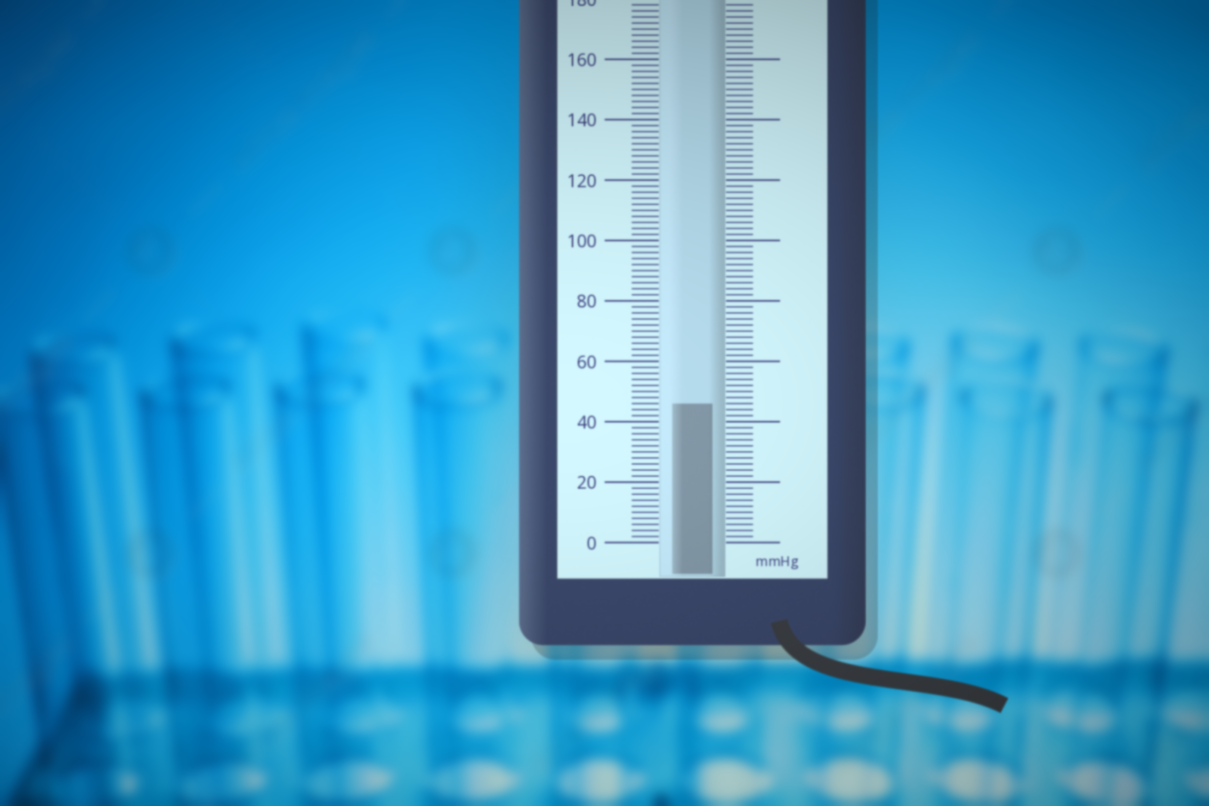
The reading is 46 mmHg
